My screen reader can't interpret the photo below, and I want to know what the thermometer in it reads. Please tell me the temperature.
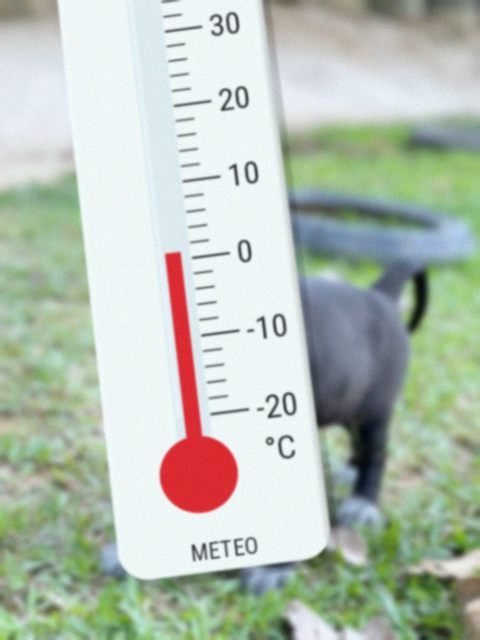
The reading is 1 °C
